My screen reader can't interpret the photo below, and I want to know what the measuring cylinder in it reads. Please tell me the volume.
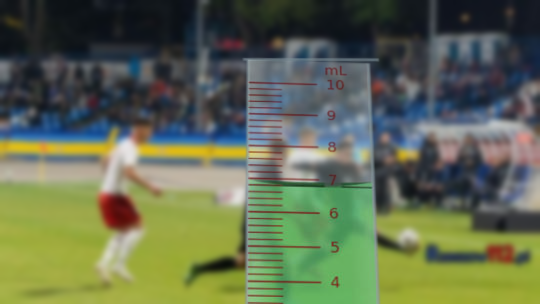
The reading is 6.8 mL
